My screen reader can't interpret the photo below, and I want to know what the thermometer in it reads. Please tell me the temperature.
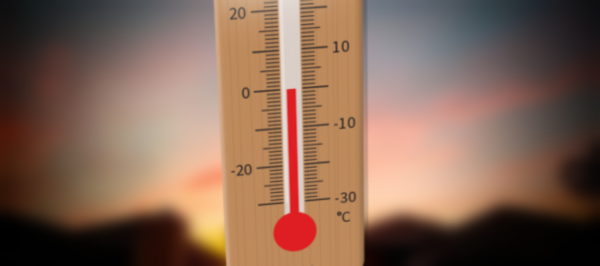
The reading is 0 °C
